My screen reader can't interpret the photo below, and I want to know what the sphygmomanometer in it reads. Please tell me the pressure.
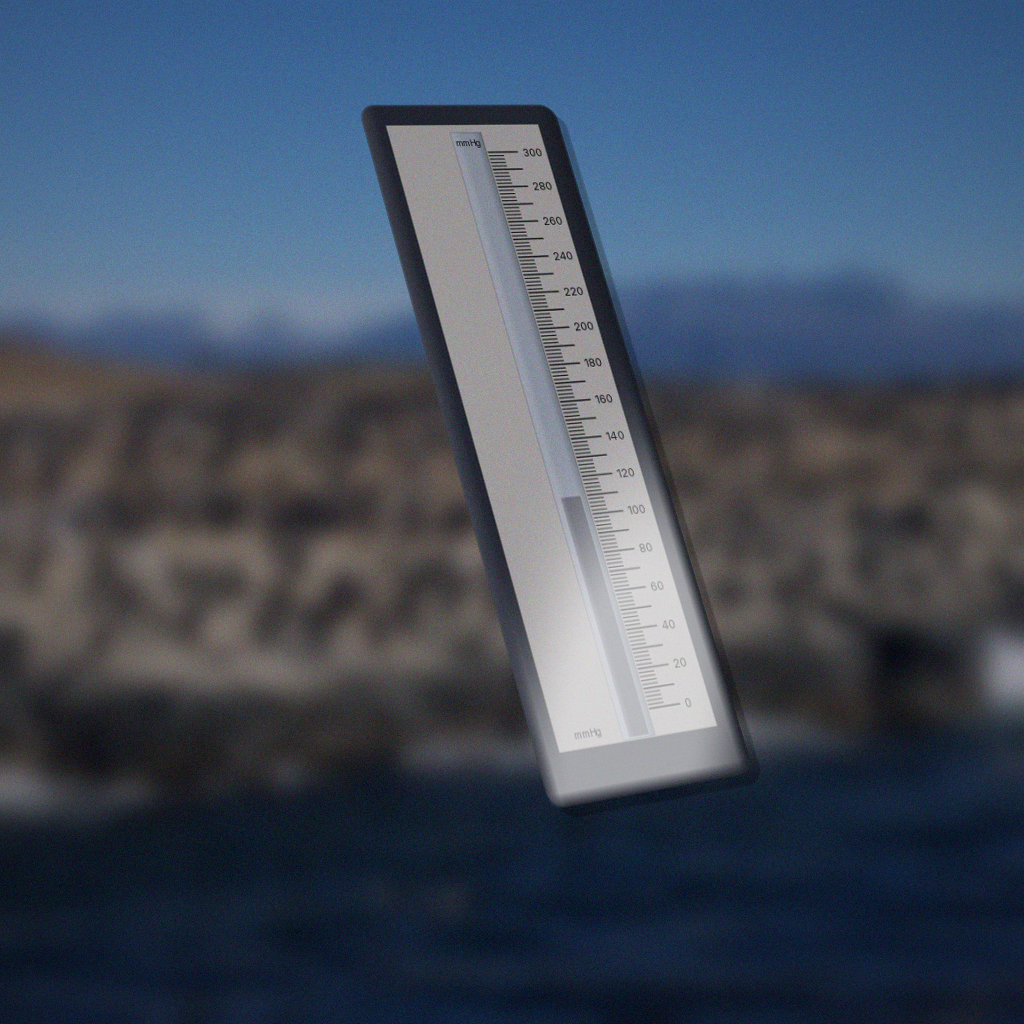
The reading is 110 mmHg
